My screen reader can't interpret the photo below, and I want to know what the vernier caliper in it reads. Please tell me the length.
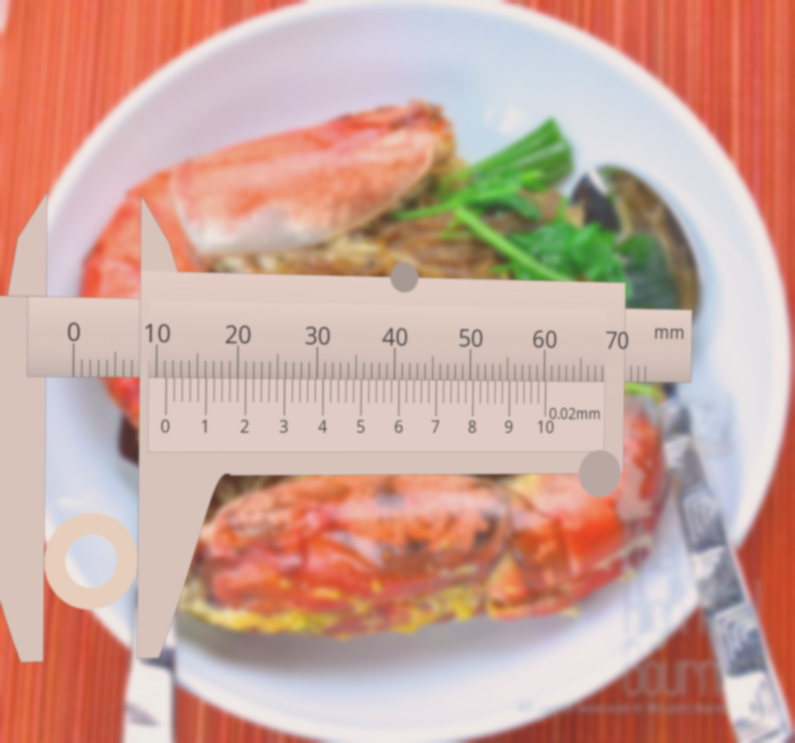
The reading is 11.2 mm
